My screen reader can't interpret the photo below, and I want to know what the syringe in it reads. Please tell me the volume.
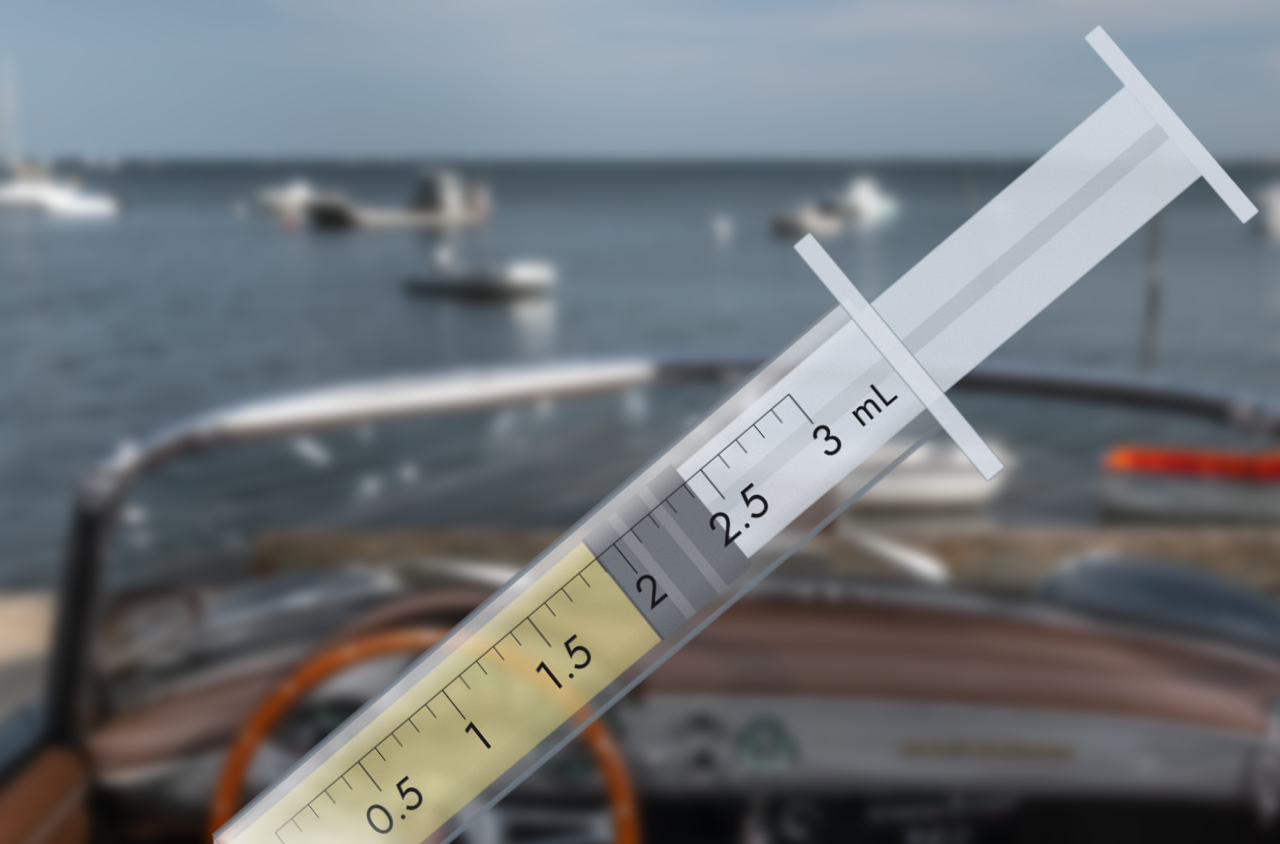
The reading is 1.9 mL
